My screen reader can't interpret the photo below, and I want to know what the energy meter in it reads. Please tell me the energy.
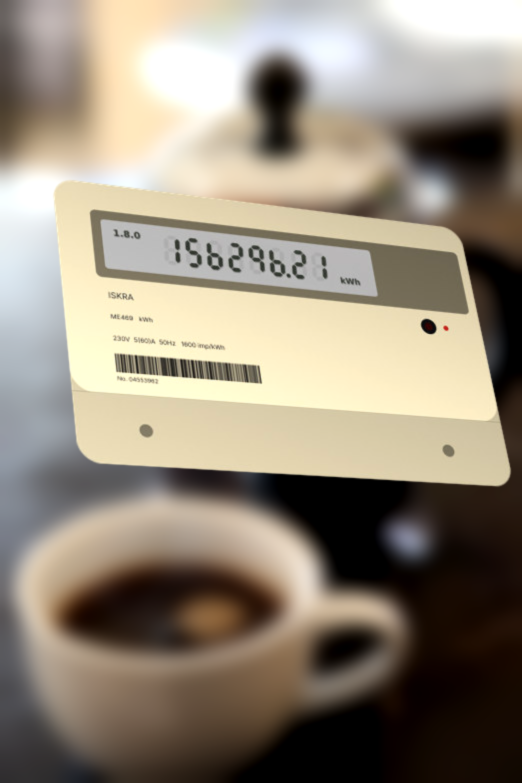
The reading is 156296.21 kWh
